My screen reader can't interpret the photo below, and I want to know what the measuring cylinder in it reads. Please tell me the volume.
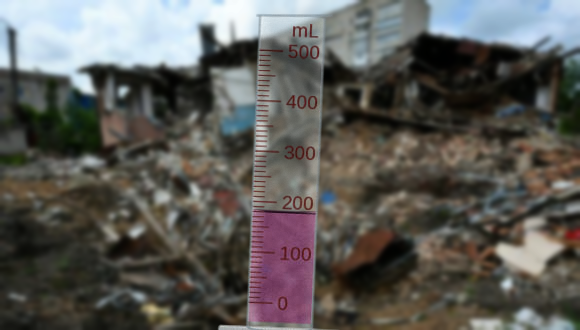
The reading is 180 mL
